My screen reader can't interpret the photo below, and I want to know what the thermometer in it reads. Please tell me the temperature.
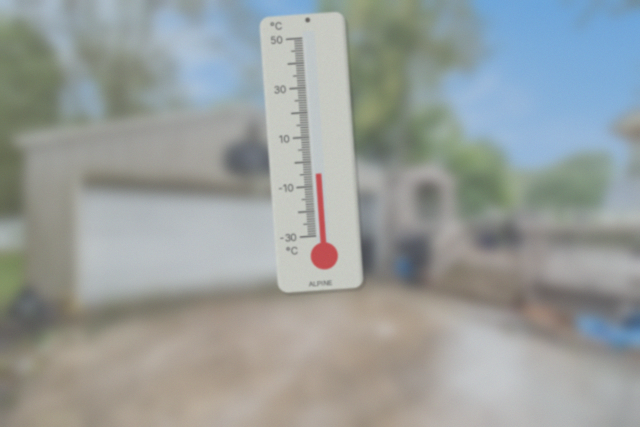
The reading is -5 °C
